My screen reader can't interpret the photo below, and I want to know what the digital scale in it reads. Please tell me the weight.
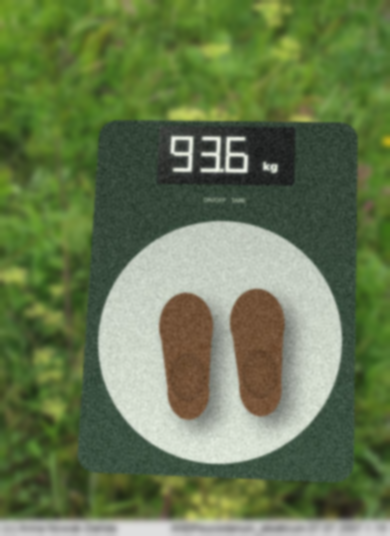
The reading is 93.6 kg
